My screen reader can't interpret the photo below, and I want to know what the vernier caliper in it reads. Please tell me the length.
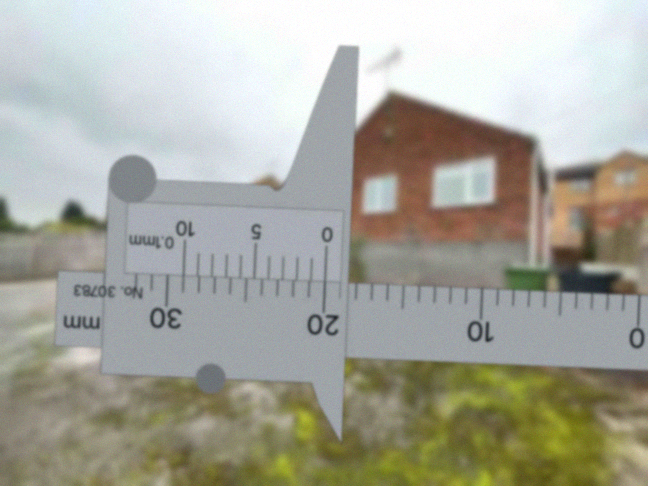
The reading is 20.0 mm
